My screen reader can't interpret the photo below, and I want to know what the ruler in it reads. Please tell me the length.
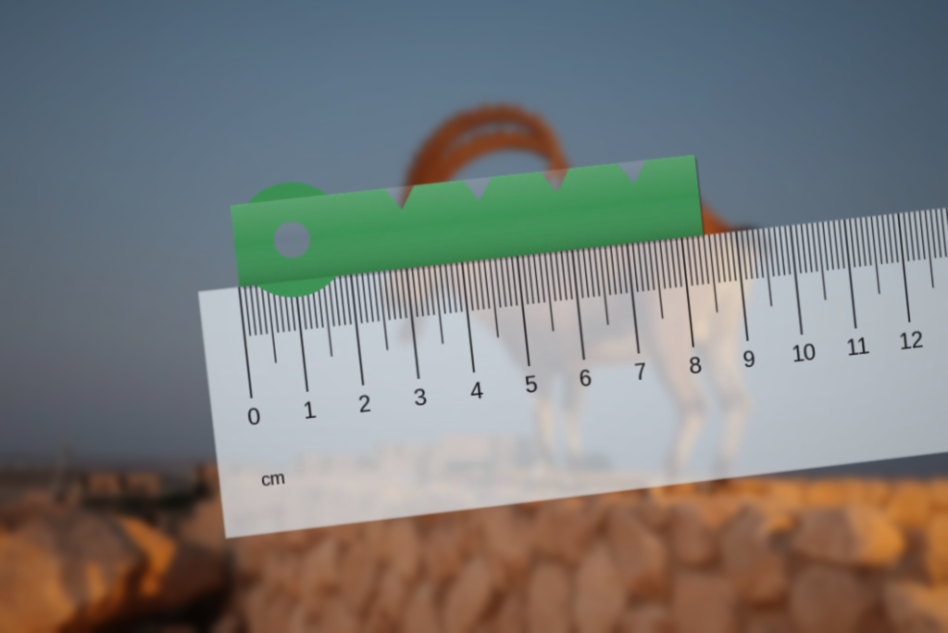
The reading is 8.4 cm
